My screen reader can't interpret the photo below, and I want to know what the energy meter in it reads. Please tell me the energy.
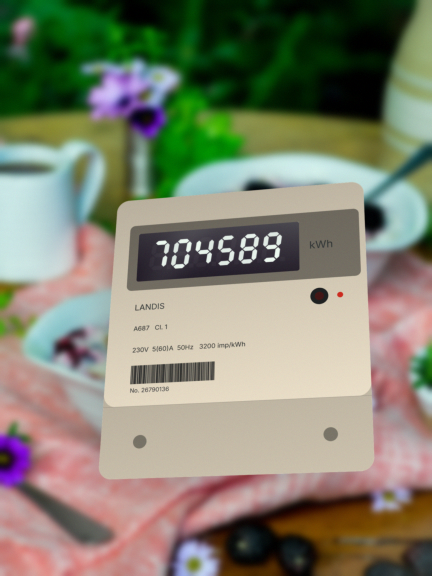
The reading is 704589 kWh
